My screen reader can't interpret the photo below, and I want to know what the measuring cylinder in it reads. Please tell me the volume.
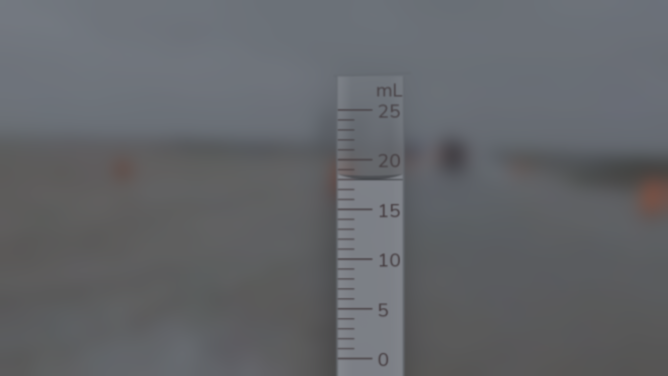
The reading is 18 mL
